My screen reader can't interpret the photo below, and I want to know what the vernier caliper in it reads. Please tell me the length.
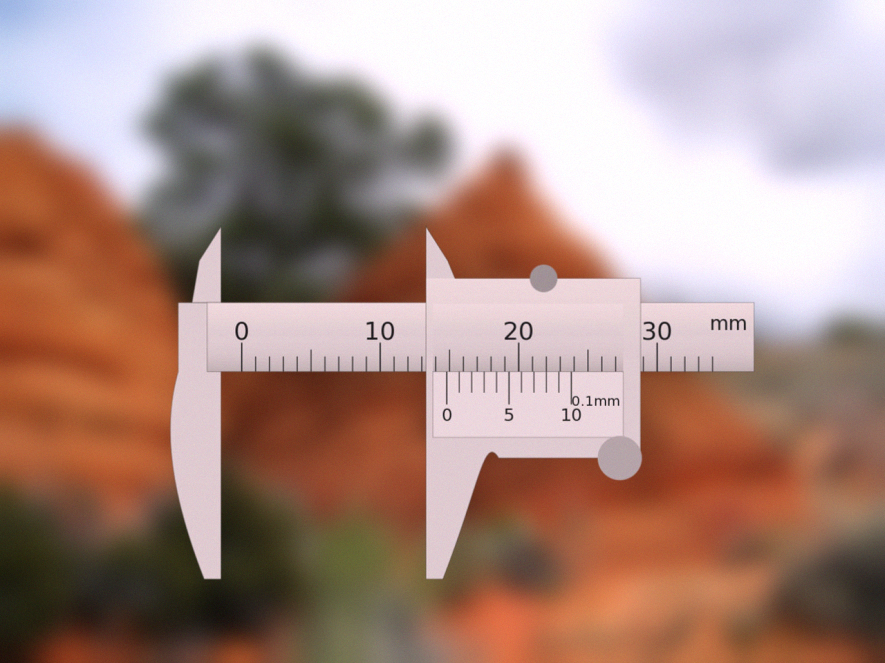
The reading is 14.8 mm
